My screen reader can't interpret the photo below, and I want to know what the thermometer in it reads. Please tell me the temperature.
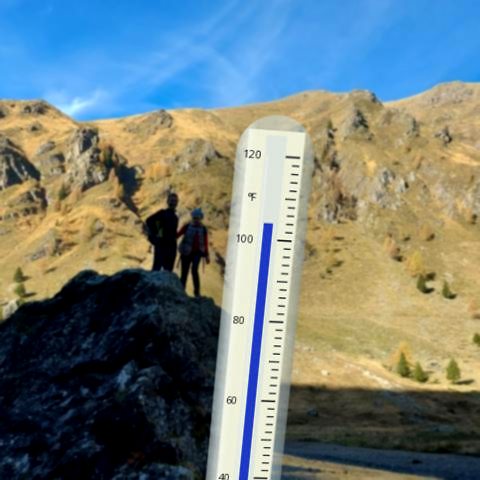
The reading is 104 °F
